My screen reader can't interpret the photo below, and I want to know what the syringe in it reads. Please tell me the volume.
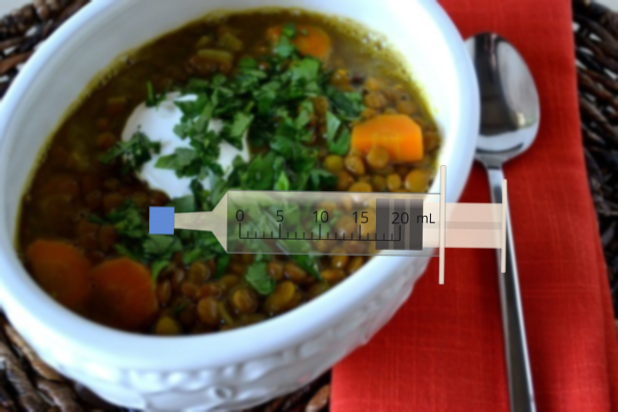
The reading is 17 mL
